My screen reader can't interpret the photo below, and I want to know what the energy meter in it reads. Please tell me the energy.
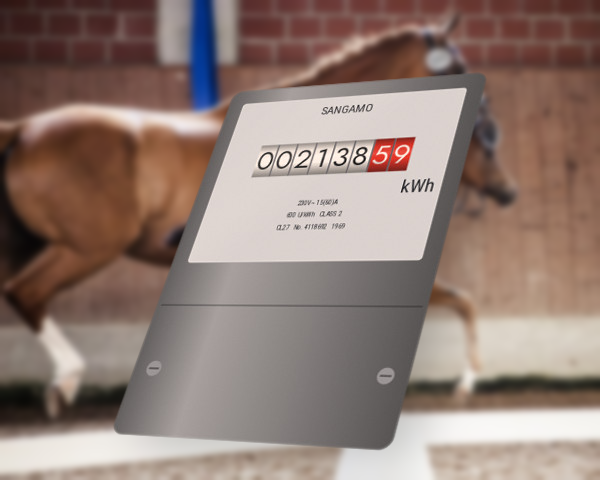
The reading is 2138.59 kWh
